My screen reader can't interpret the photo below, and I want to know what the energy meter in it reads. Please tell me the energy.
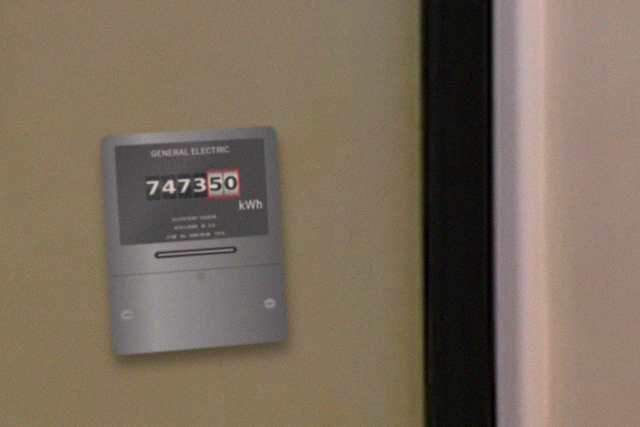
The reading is 7473.50 kWh
